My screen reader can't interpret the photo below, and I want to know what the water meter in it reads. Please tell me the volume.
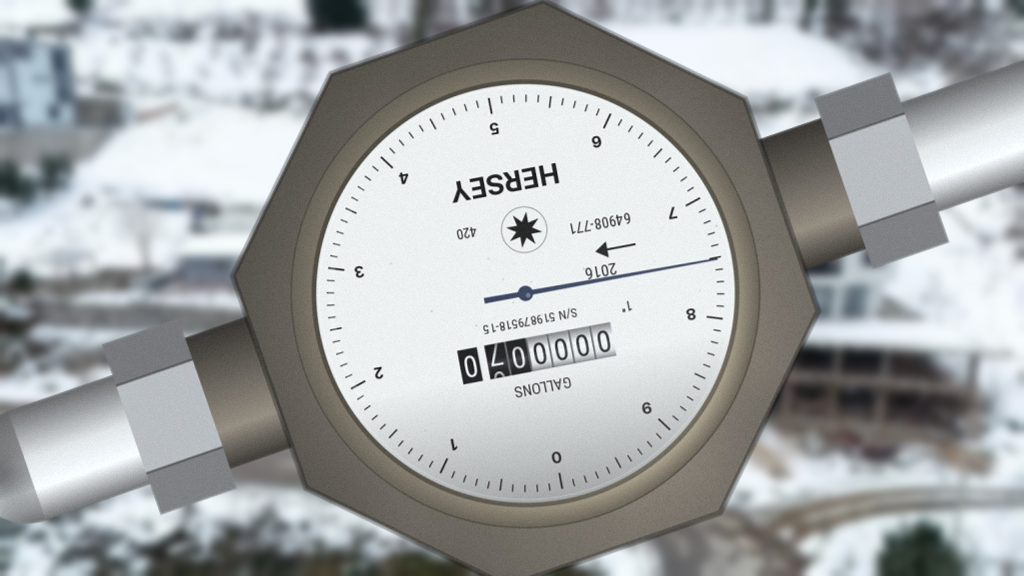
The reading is 67.5 gal
